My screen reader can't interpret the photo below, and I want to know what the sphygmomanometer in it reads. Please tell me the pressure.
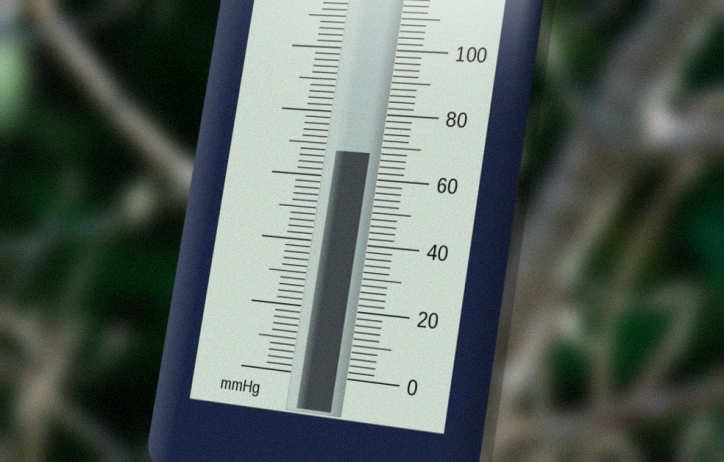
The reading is 68 mmHg
